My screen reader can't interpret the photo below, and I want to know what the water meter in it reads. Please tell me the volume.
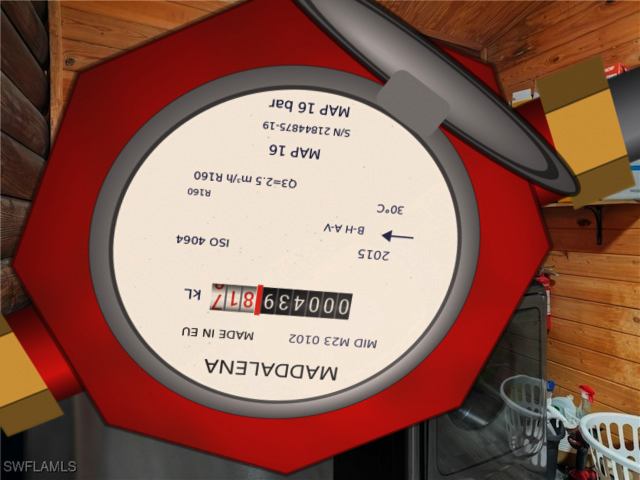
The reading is 439.817 kL
